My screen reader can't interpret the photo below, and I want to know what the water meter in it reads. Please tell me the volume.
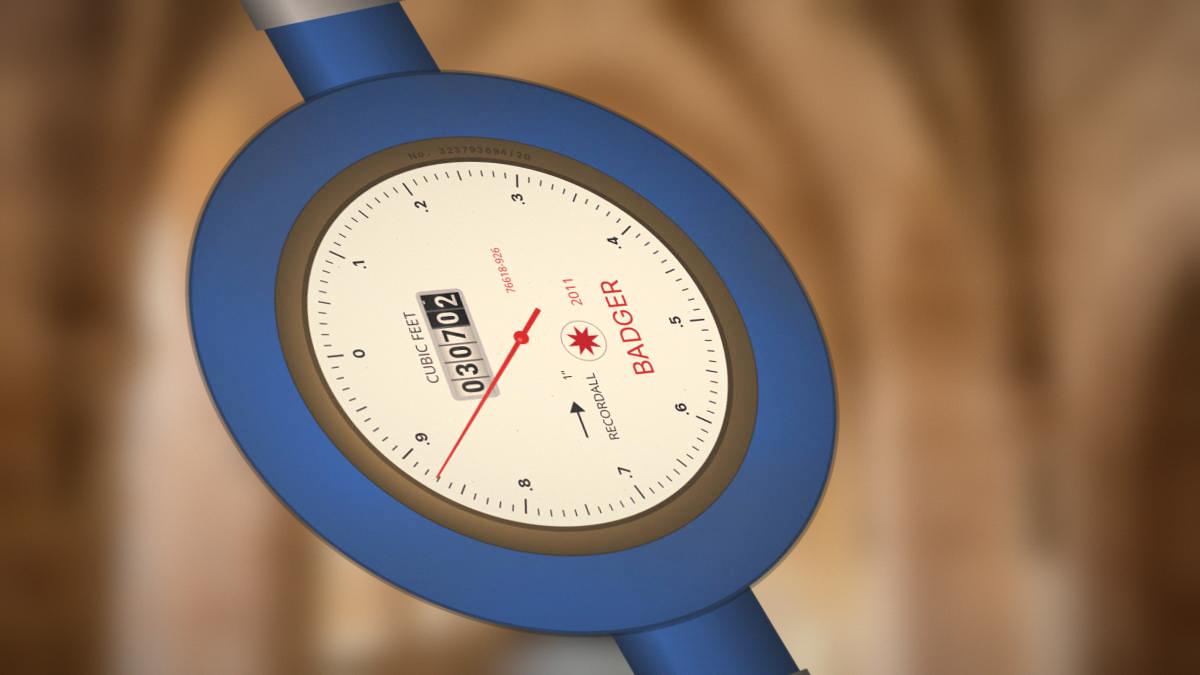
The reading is 30701.87 ft³
